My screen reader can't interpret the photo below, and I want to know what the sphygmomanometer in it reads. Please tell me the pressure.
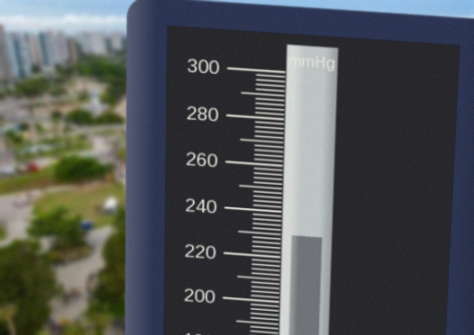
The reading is 230 mmHg
